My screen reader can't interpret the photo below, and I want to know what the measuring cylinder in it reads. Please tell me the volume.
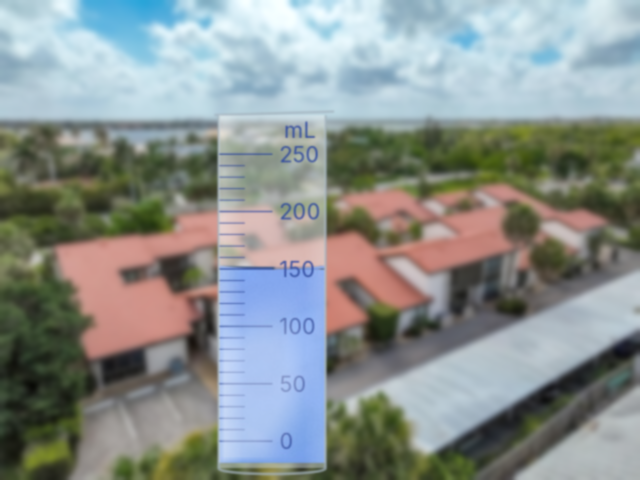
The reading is 150 mL
